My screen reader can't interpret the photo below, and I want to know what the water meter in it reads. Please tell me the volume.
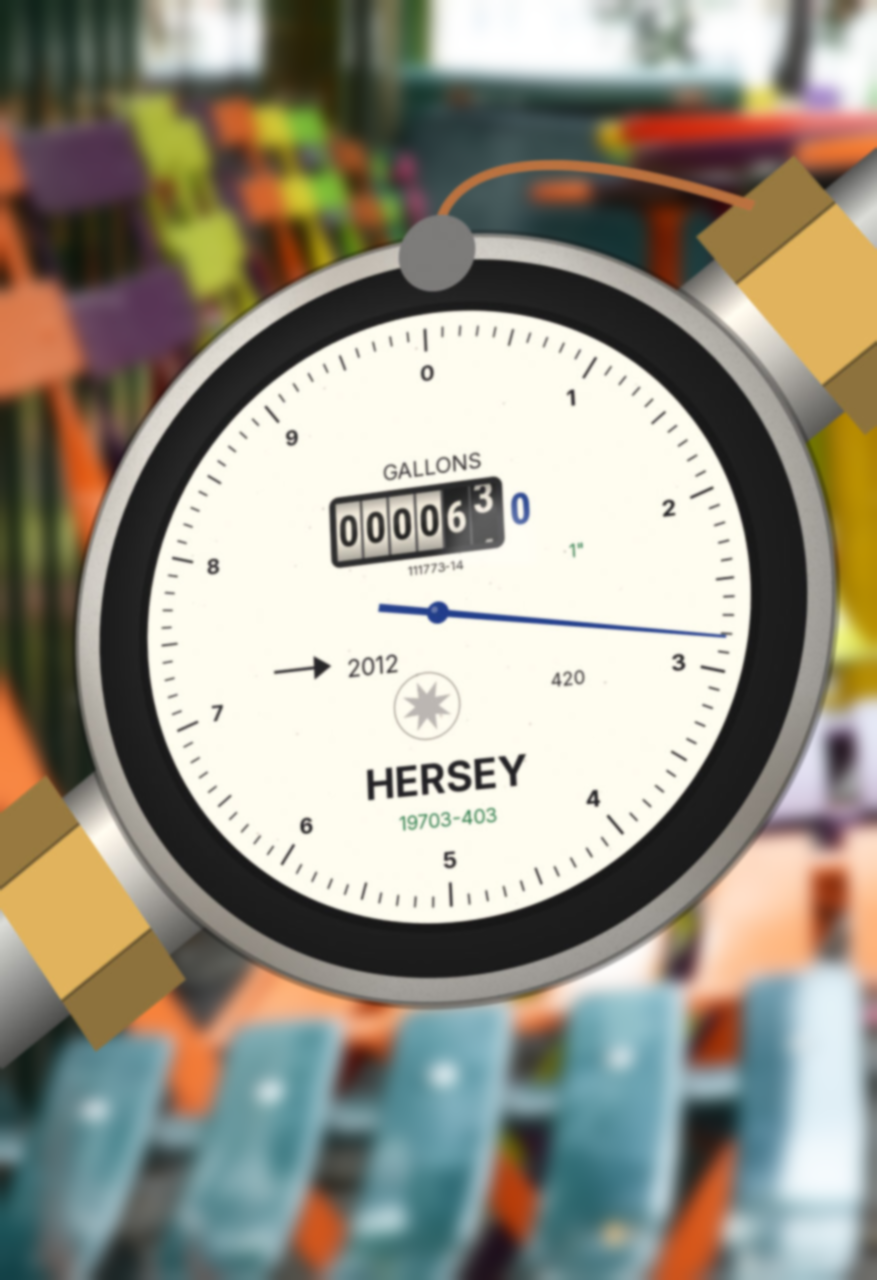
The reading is 632.8 gal
